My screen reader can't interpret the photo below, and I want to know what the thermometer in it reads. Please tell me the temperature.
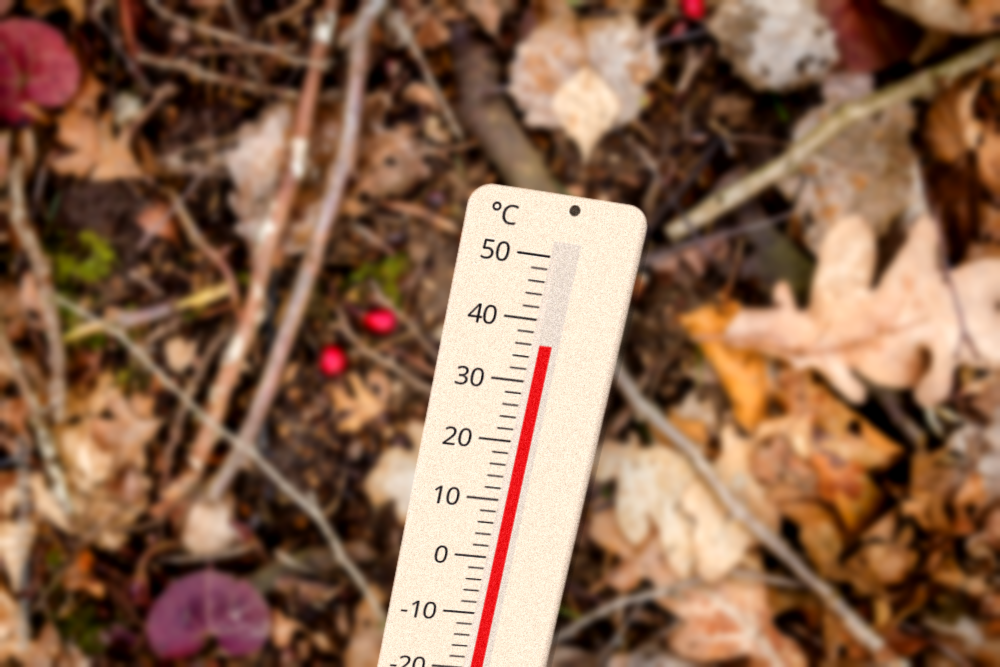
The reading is 36 °C
